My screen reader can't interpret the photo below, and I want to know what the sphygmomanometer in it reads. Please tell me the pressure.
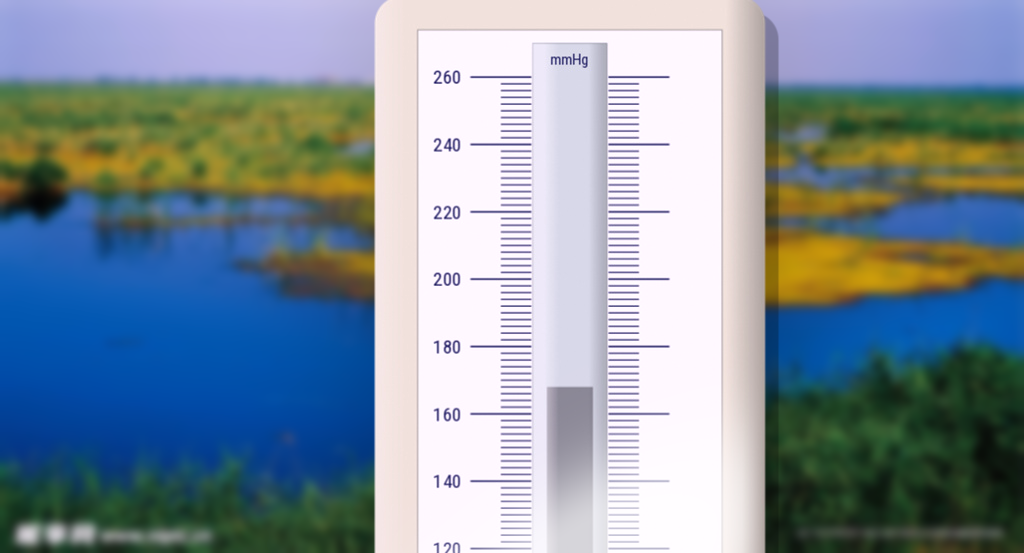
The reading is 168 mmHg
